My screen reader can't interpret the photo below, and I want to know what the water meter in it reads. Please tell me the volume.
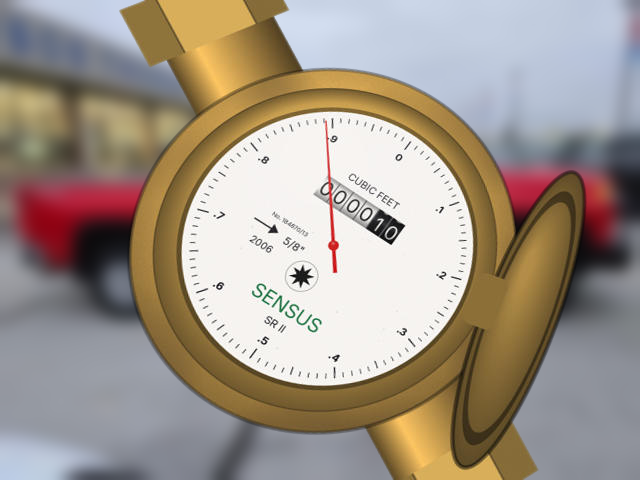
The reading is 9.89 ft³
